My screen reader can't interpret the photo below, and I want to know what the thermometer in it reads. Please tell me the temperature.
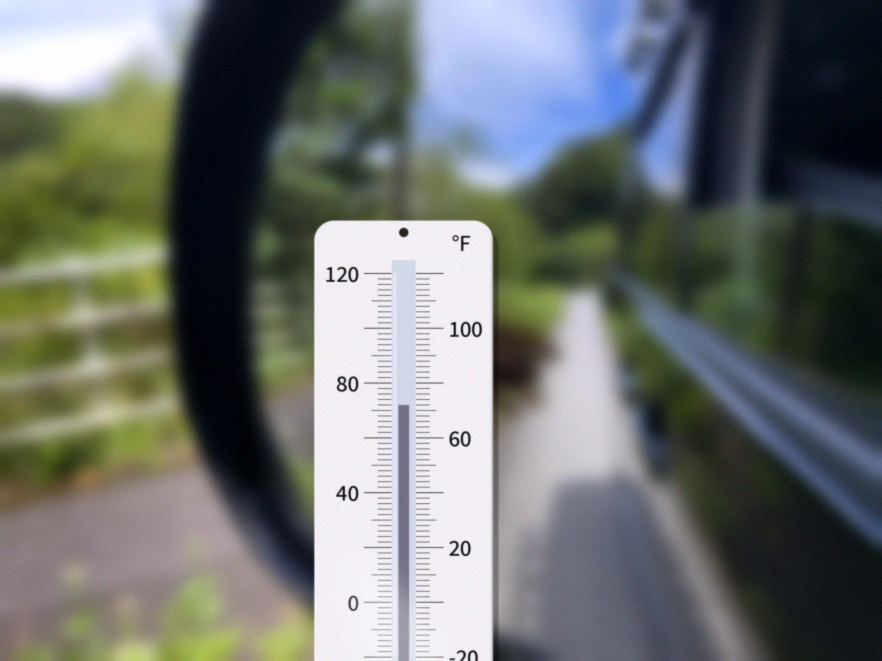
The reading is 72 °F
